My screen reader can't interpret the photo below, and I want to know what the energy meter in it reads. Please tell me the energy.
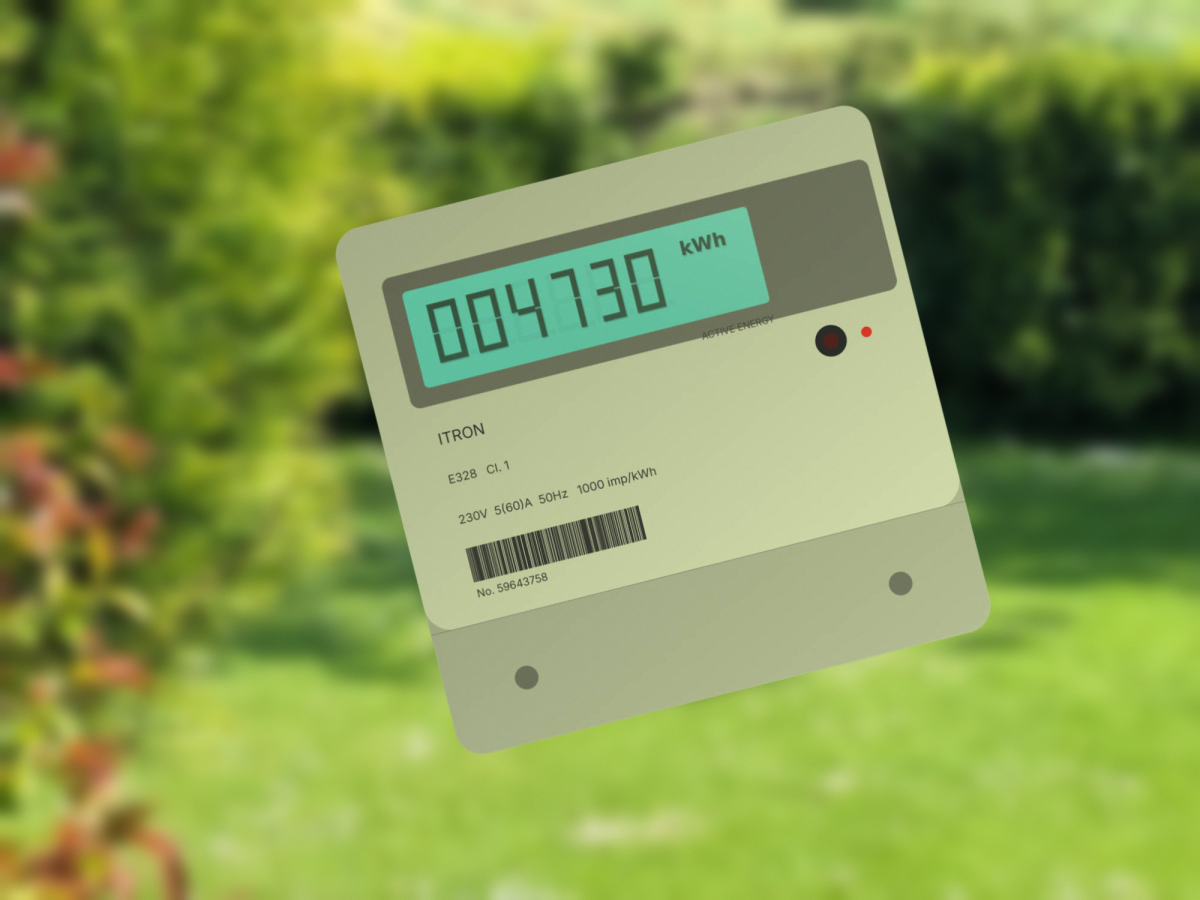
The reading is 4730 kWh
